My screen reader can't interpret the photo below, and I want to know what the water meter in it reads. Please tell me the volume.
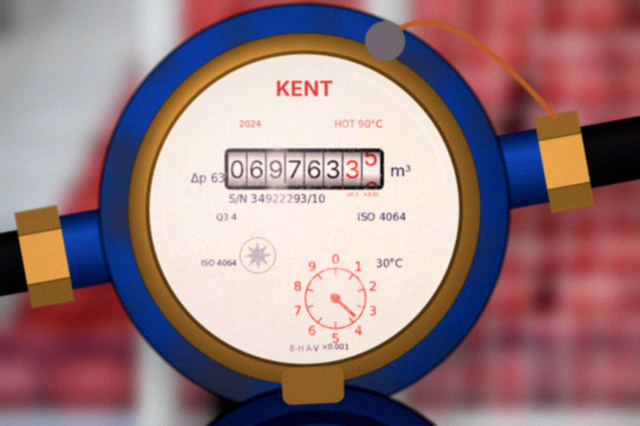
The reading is 69763.353 m³
